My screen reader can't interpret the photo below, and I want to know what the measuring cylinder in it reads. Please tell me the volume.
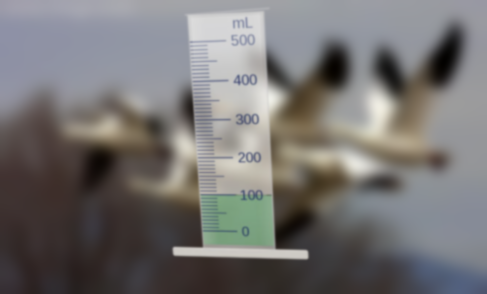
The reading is 100 mL
